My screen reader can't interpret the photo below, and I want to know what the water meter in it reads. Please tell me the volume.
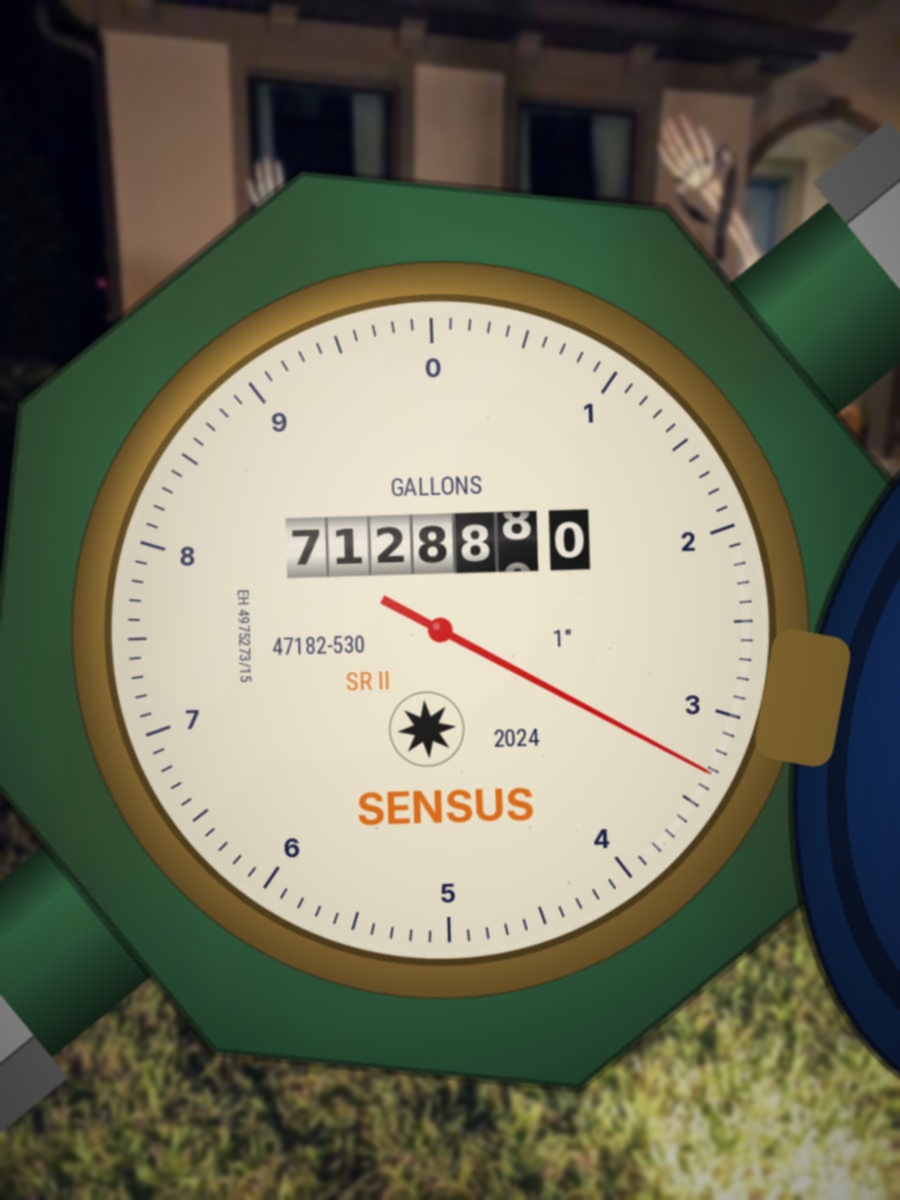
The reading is 7128883.3 gal
